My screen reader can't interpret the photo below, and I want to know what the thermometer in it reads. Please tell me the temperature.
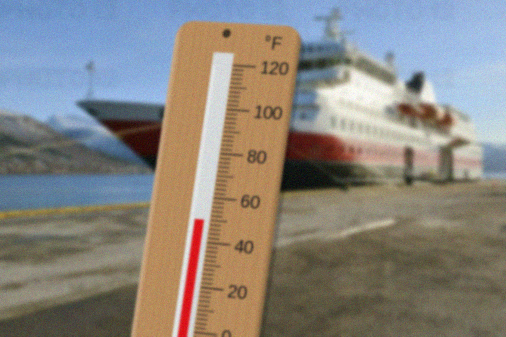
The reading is 50 °F
